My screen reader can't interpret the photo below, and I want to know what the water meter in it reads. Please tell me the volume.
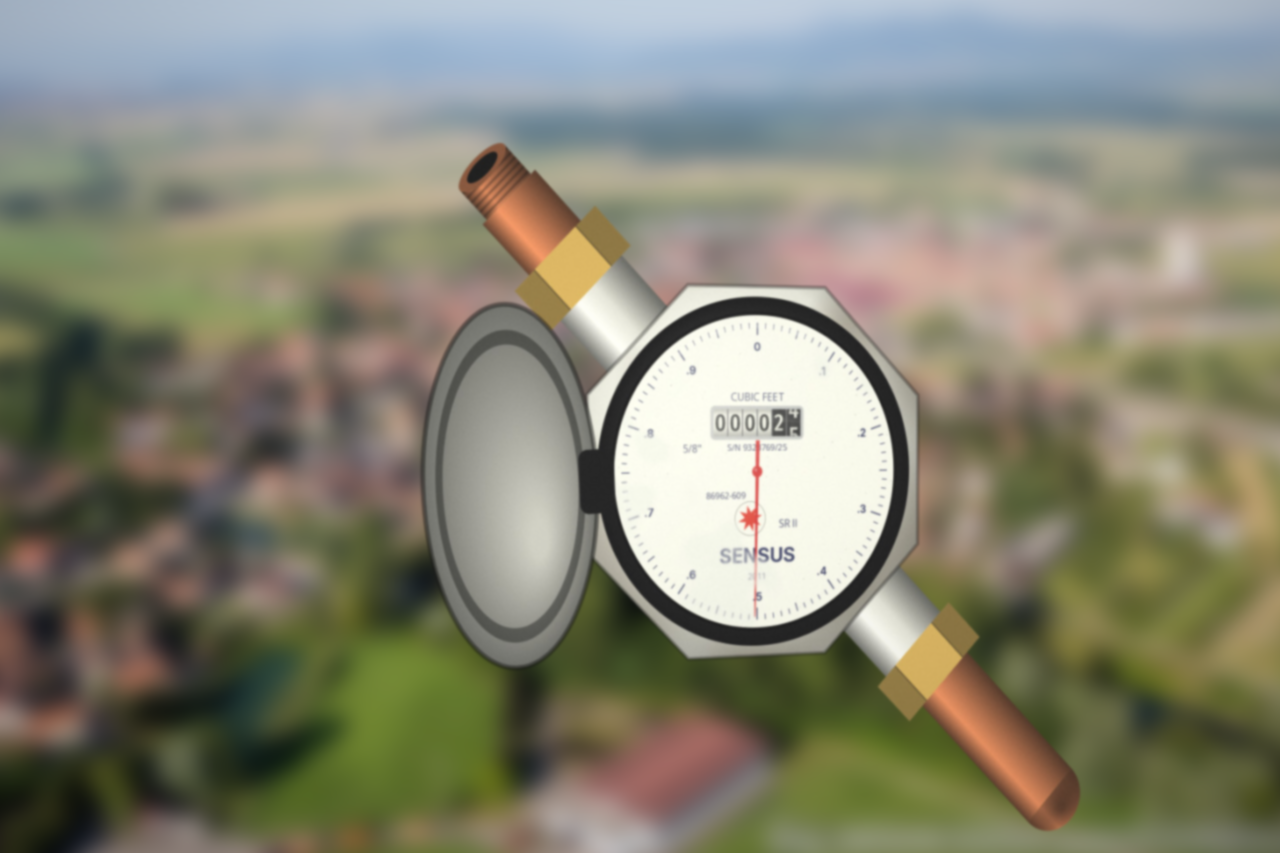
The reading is 24.50 ft³
